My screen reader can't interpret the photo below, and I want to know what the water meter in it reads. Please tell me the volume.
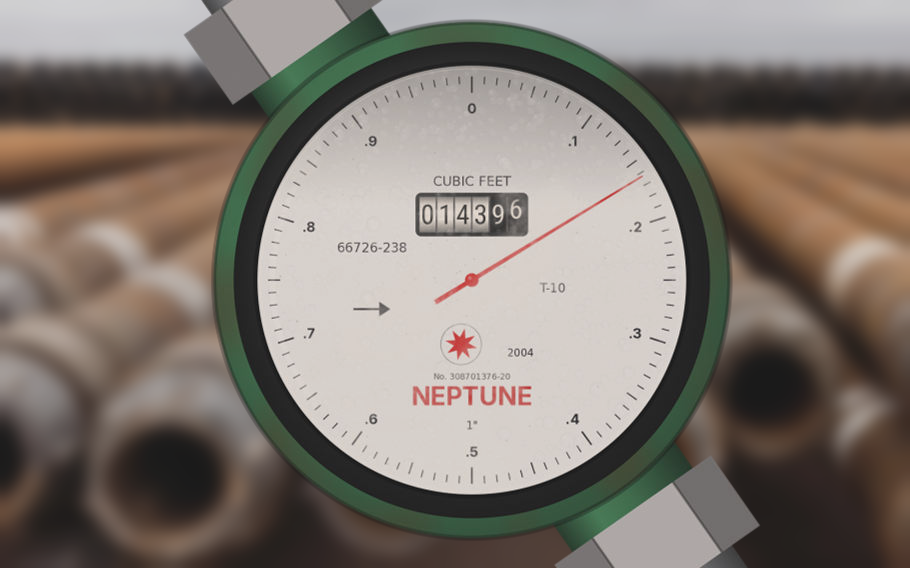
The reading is 14396.16 ft³
